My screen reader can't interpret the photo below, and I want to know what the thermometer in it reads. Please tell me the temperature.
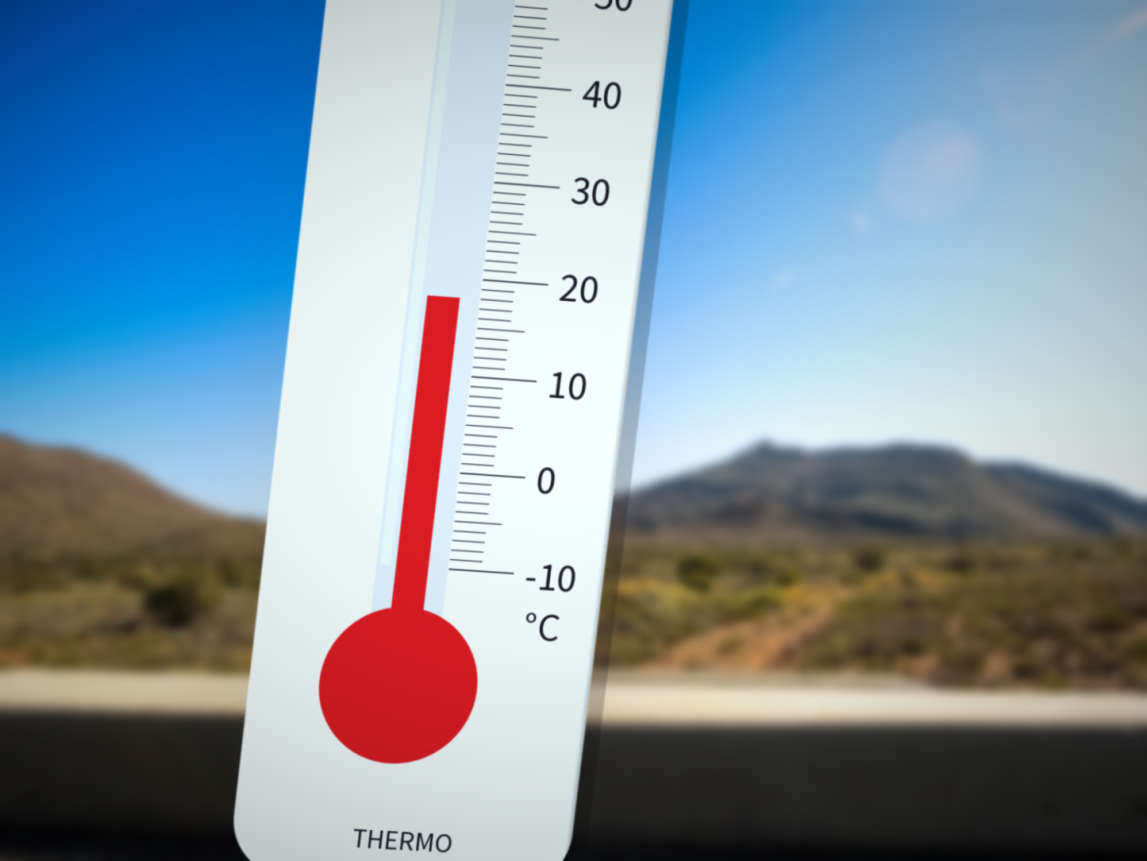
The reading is 18 °C
